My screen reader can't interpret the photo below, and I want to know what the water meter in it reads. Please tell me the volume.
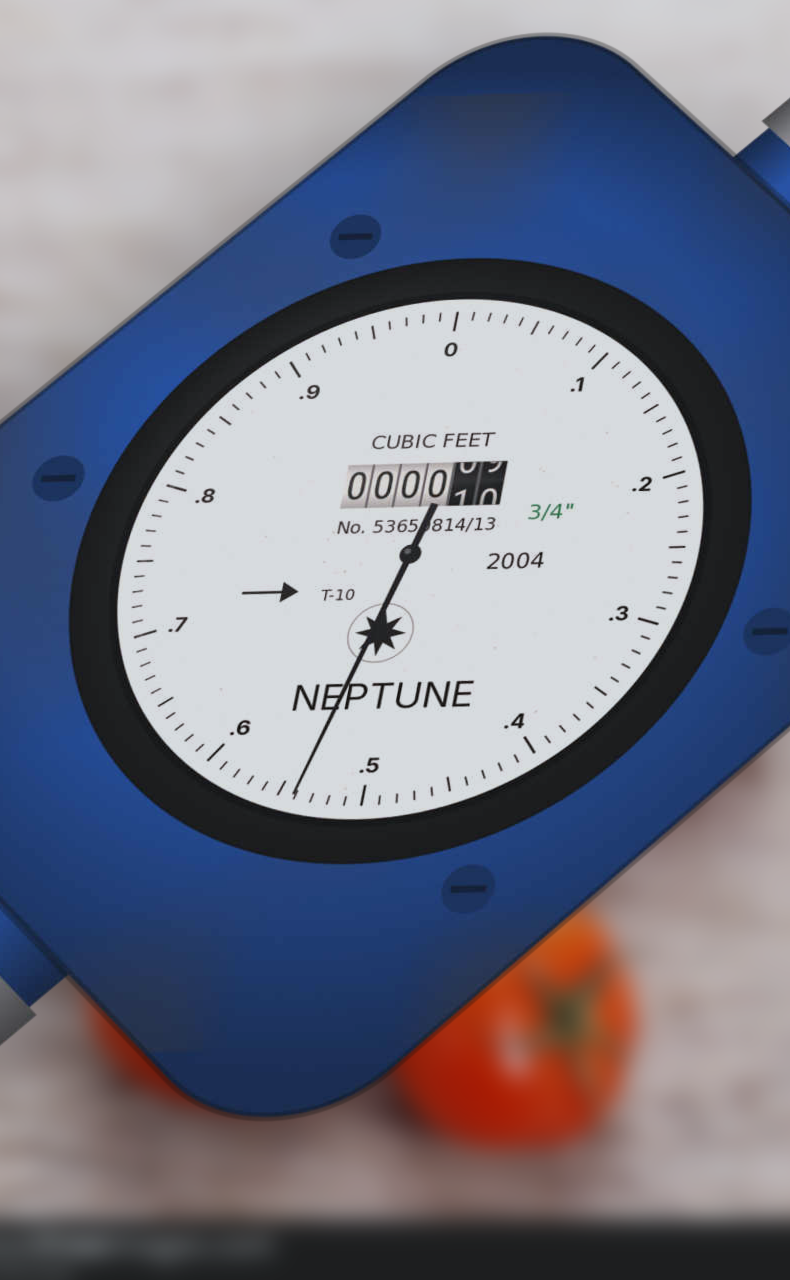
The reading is 9.54 ft³
